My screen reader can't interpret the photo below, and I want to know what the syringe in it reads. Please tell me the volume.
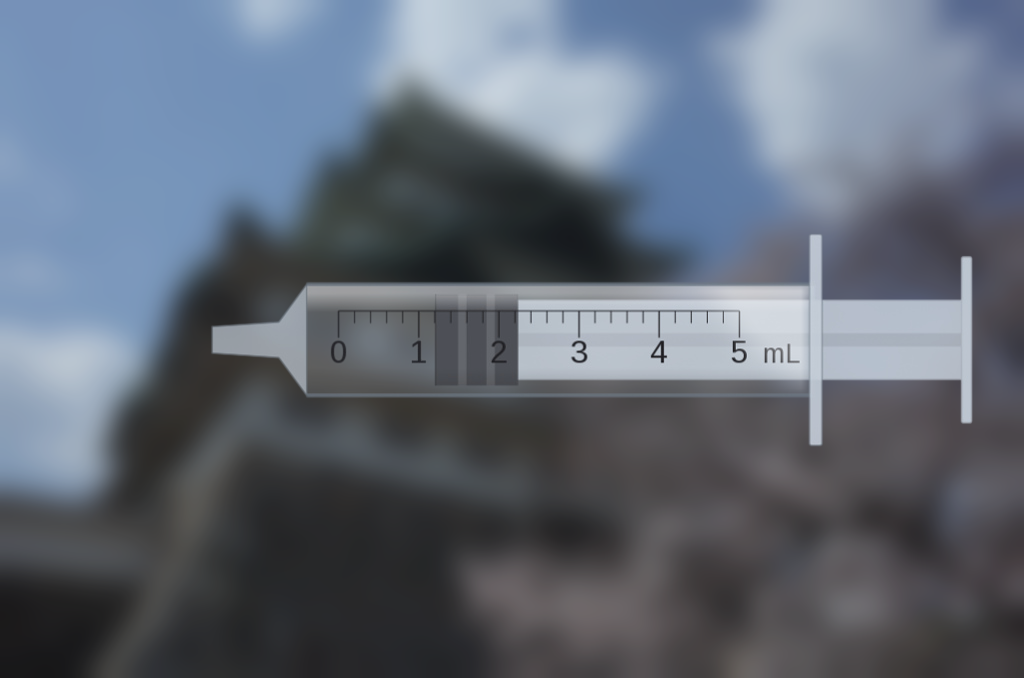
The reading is 1.2 mL
